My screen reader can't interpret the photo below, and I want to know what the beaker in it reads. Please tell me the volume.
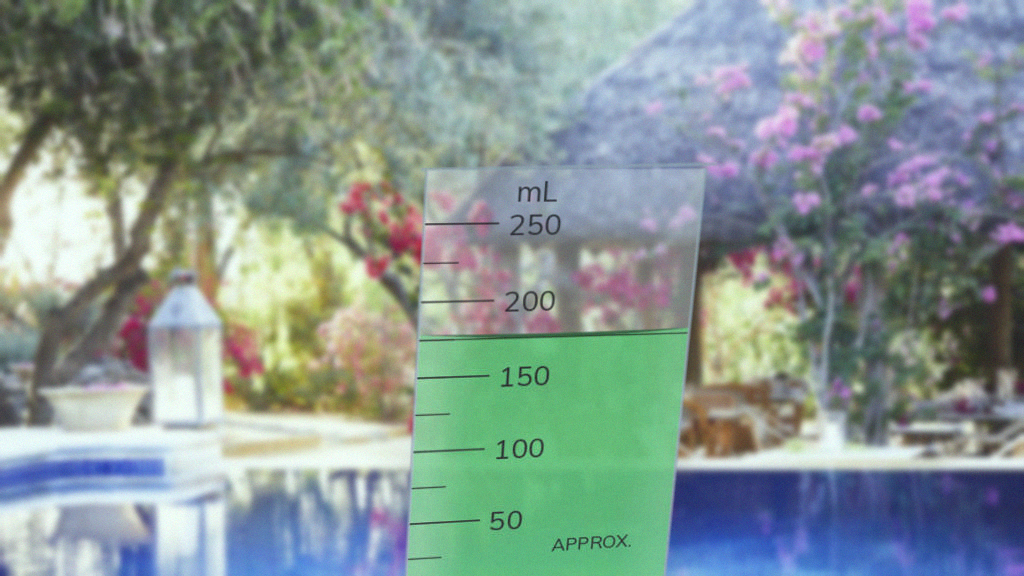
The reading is 175 mL
